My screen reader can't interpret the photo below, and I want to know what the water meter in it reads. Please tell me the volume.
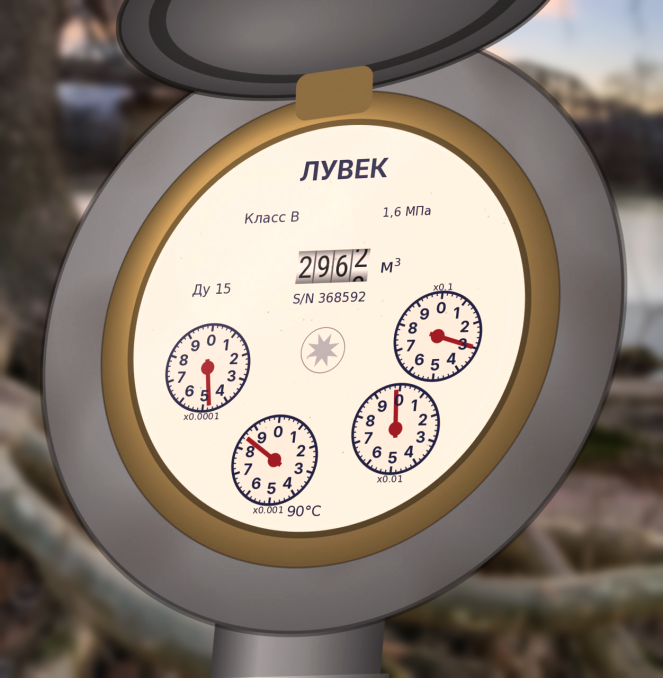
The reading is 2962.2984 m³
